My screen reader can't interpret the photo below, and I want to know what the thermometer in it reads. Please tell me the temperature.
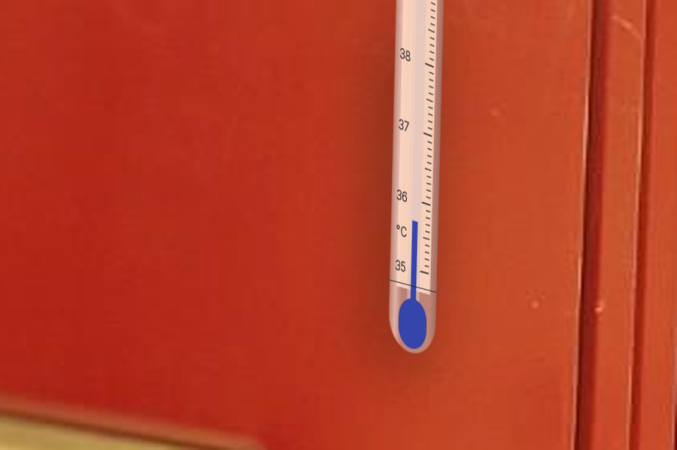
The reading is 35.7 °C
